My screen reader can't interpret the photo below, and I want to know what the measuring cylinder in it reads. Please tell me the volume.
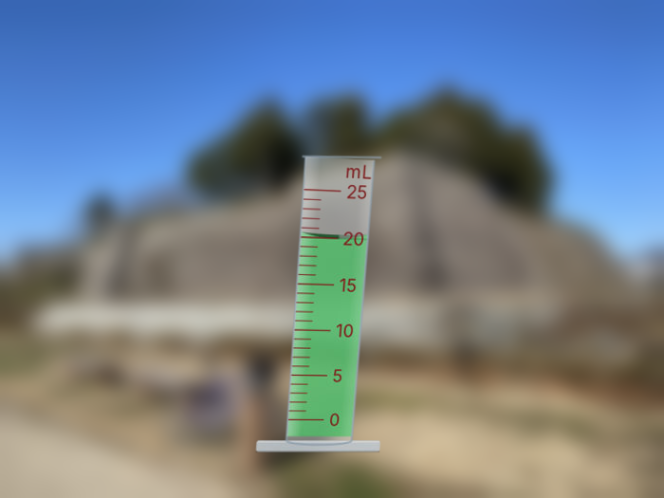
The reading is 20 mL
